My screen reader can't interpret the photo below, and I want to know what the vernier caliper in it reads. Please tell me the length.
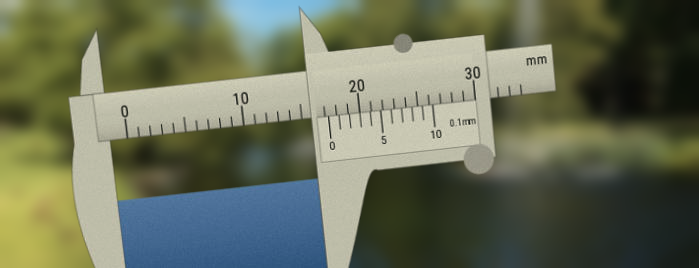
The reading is 17.3 mm
